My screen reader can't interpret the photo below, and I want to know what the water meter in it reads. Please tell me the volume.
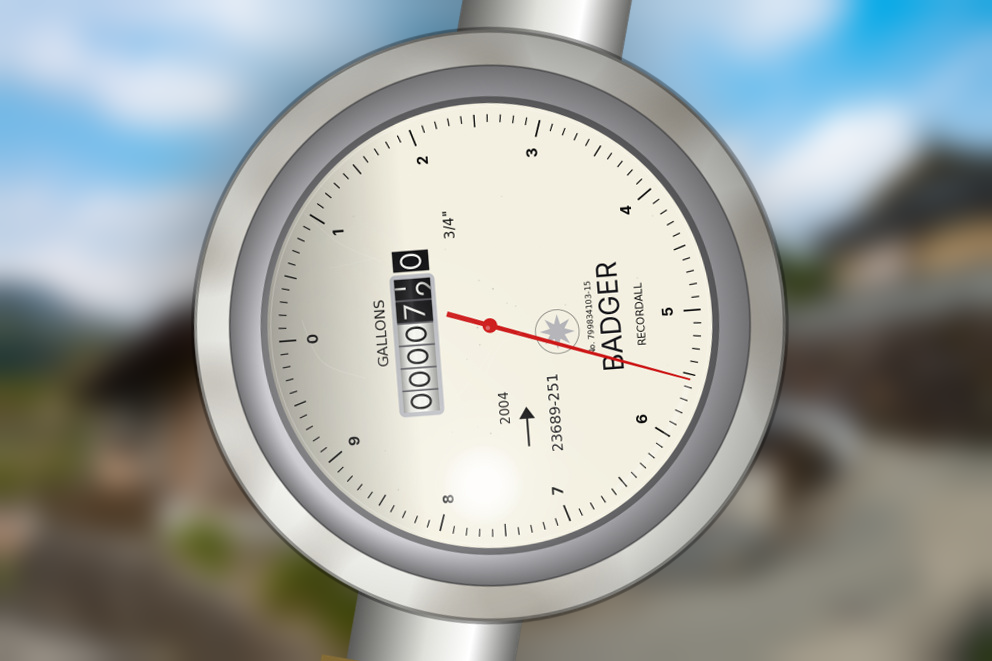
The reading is 715.5 gal
